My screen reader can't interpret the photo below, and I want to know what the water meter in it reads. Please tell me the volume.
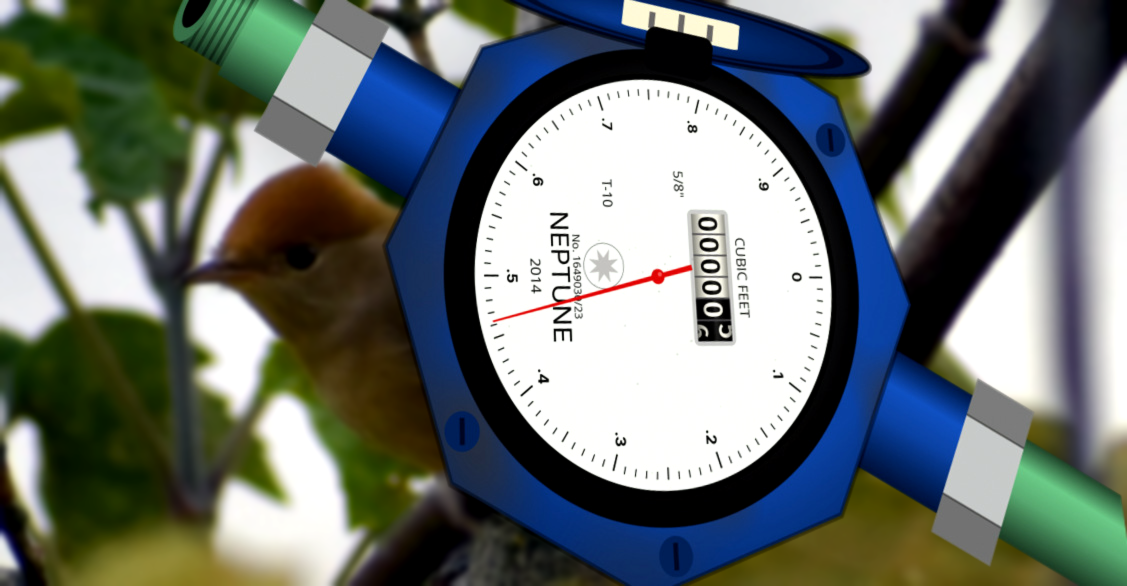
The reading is 5.46 ft³
